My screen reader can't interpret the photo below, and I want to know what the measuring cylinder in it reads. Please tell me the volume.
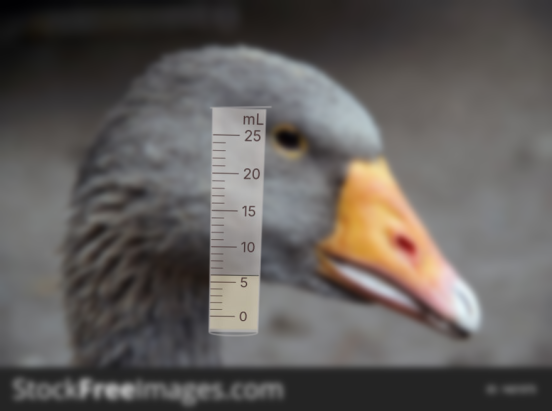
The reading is 6 mL
